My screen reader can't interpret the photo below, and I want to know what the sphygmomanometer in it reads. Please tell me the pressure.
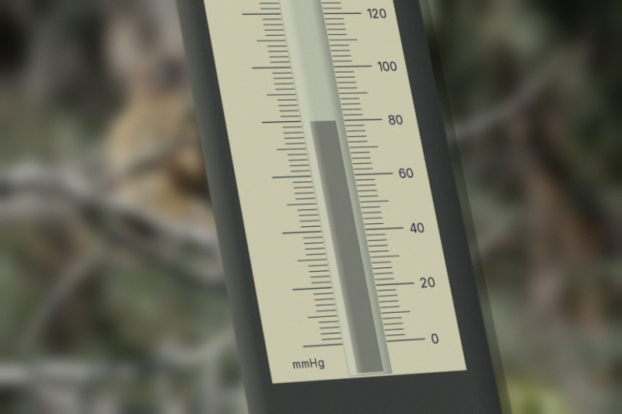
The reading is 80 mmHg
